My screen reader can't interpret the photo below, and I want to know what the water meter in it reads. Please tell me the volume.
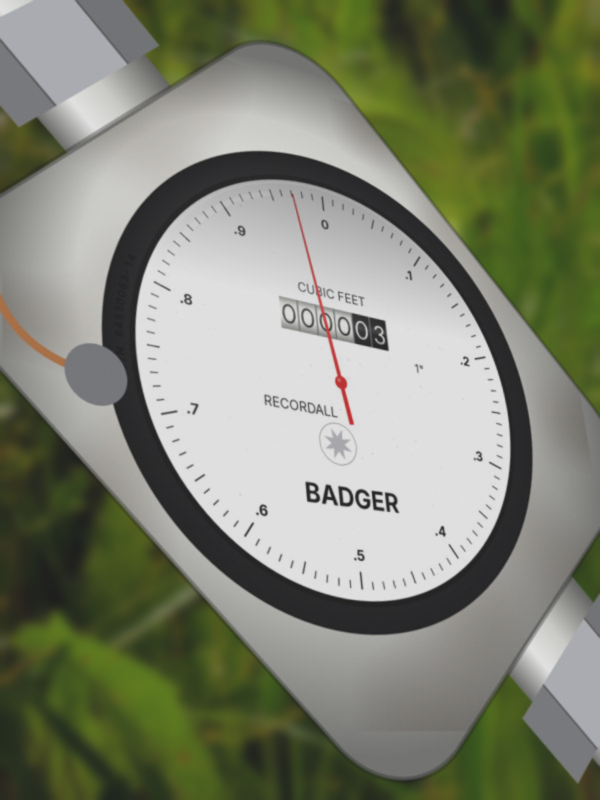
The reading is 2.97 ft³
